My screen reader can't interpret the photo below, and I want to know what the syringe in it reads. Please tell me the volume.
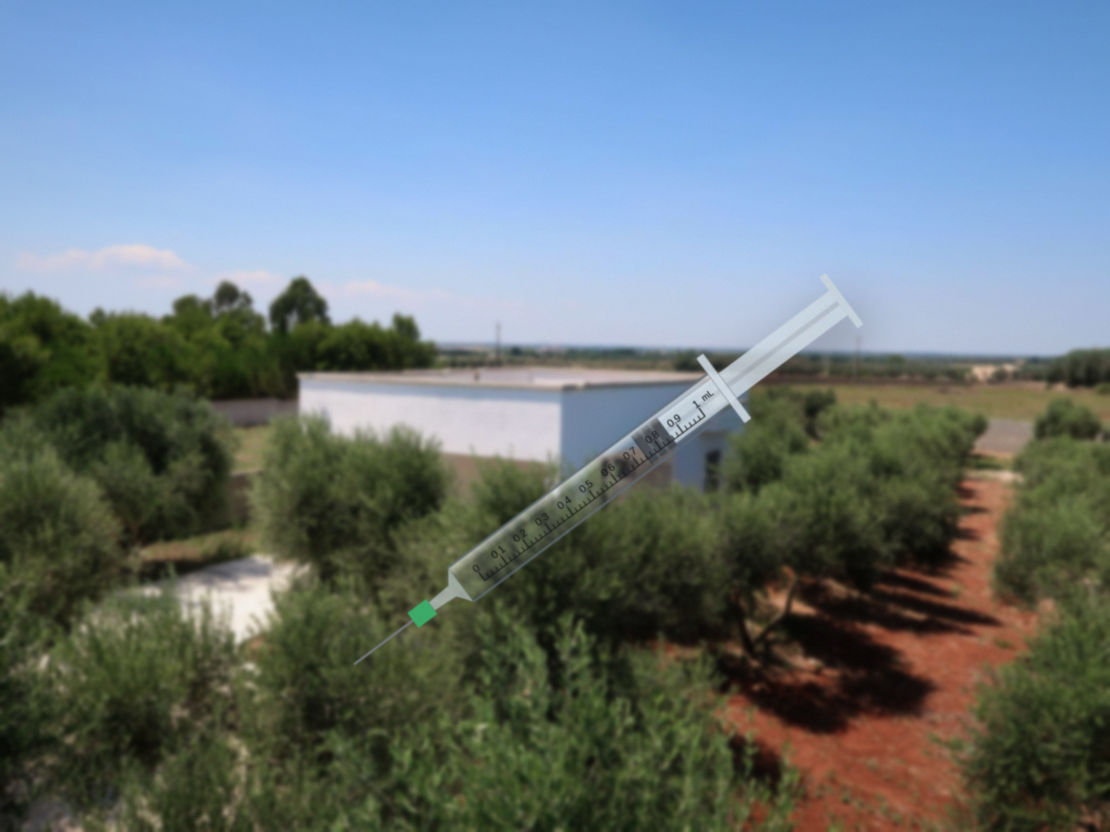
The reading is 0.74 mL
